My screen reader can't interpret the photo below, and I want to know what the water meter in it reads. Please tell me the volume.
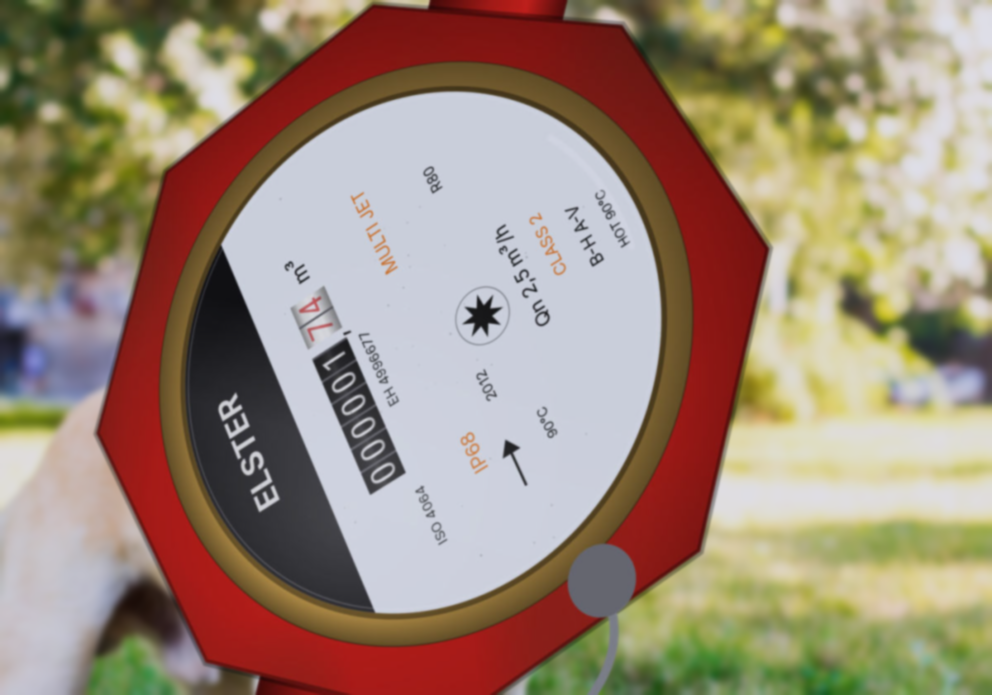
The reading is 1.74 m³
